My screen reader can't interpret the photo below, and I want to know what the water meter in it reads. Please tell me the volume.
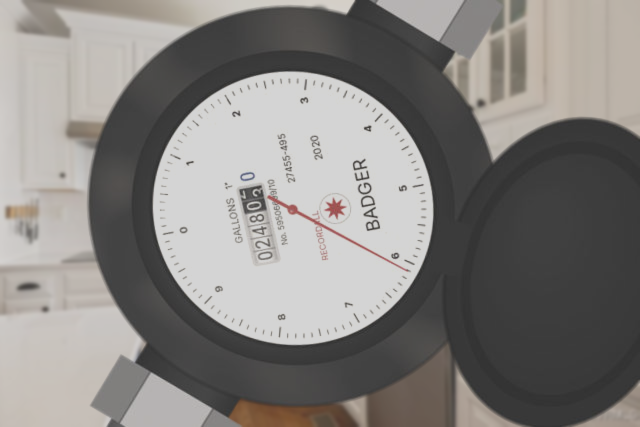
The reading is 248026.1 gal
